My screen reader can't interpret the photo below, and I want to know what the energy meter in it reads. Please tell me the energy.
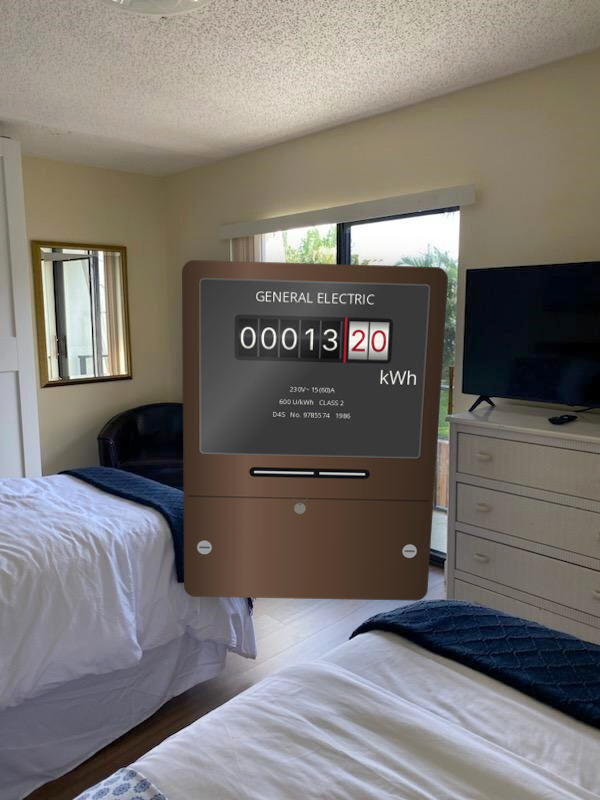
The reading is 13.20 kWh
